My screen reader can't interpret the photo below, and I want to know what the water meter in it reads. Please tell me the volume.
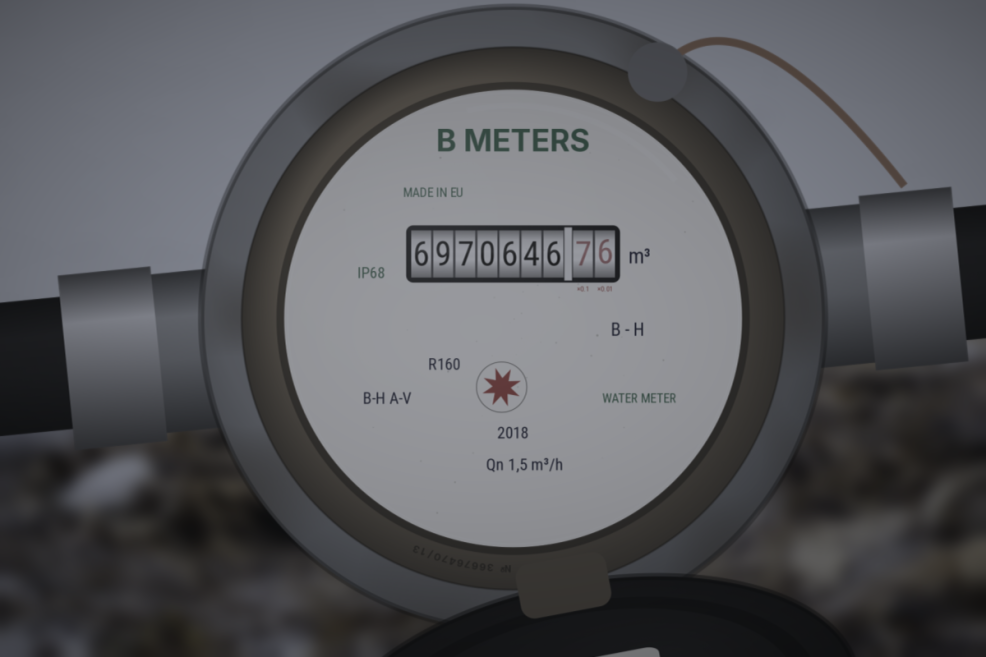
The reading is 6970646.76 m³
